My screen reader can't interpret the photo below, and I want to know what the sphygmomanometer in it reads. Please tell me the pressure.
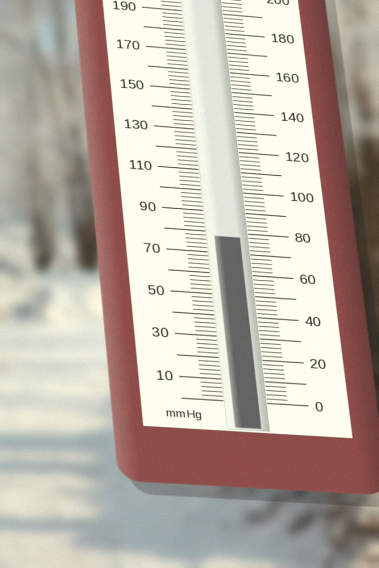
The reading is 78 mmHg
